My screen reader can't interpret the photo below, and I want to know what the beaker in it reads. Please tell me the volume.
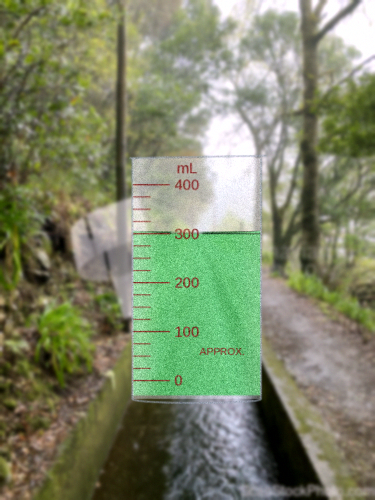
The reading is 300 mL
